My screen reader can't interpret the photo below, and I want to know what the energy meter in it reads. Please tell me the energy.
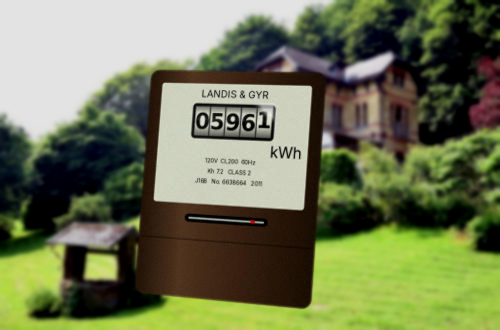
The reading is 5961 kWh
